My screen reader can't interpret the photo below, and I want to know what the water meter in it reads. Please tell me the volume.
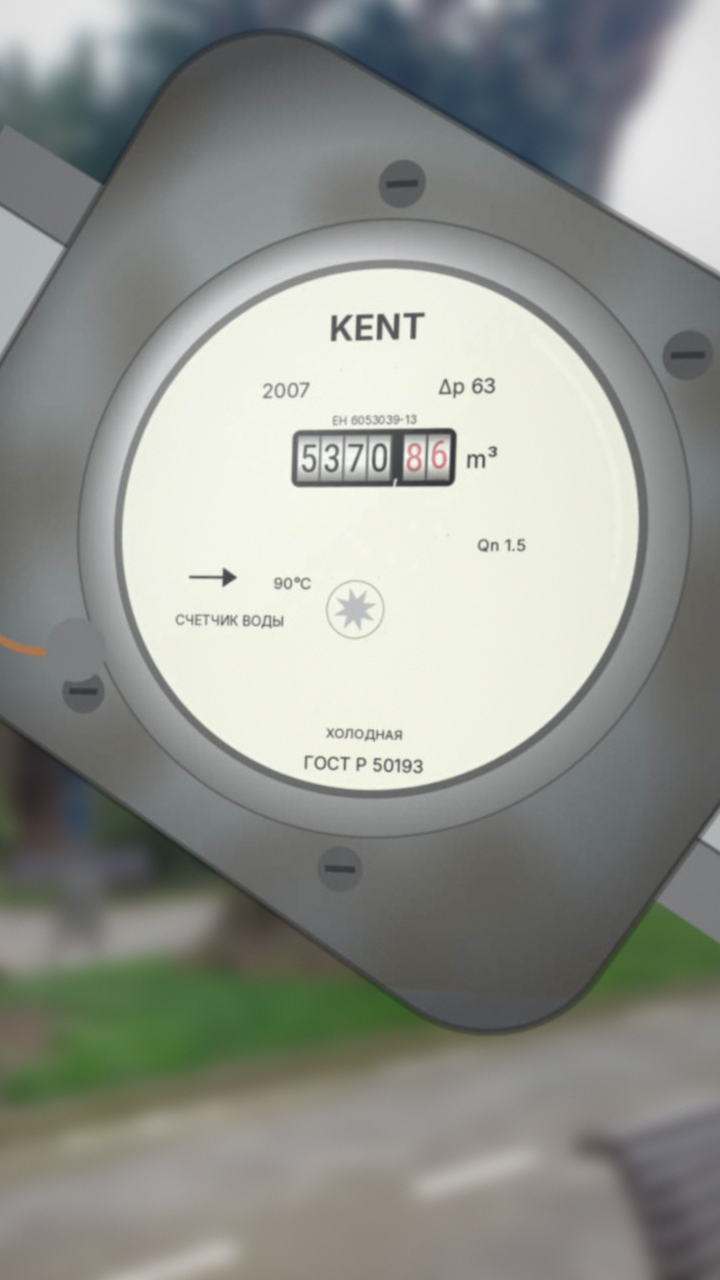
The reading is 5370.86 m³
